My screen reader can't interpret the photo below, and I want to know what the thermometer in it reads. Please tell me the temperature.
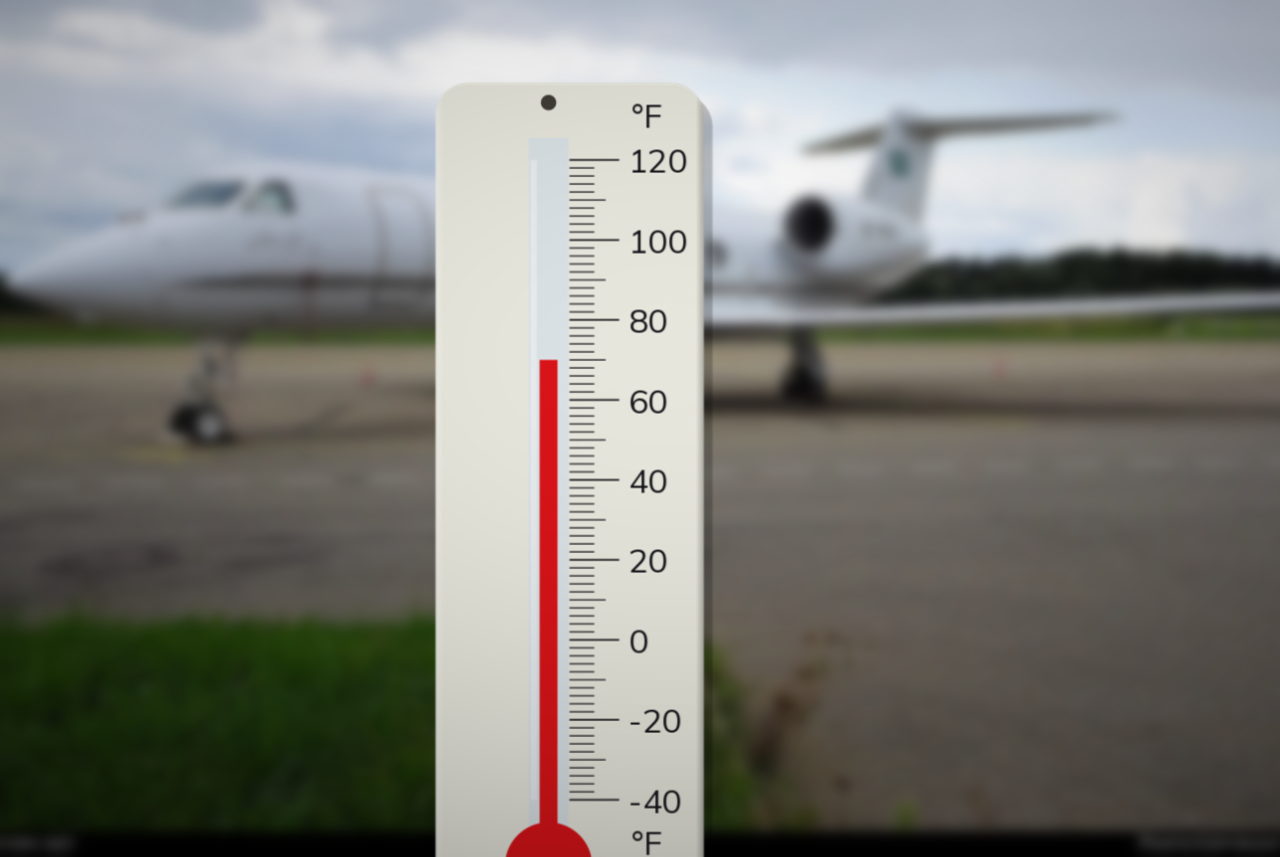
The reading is 70 °F
